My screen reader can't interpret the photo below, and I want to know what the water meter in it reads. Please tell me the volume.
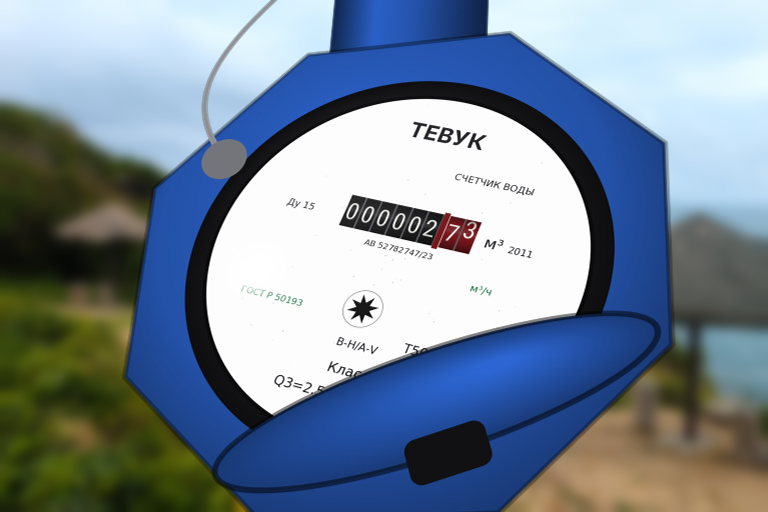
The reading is 2.73 m³
